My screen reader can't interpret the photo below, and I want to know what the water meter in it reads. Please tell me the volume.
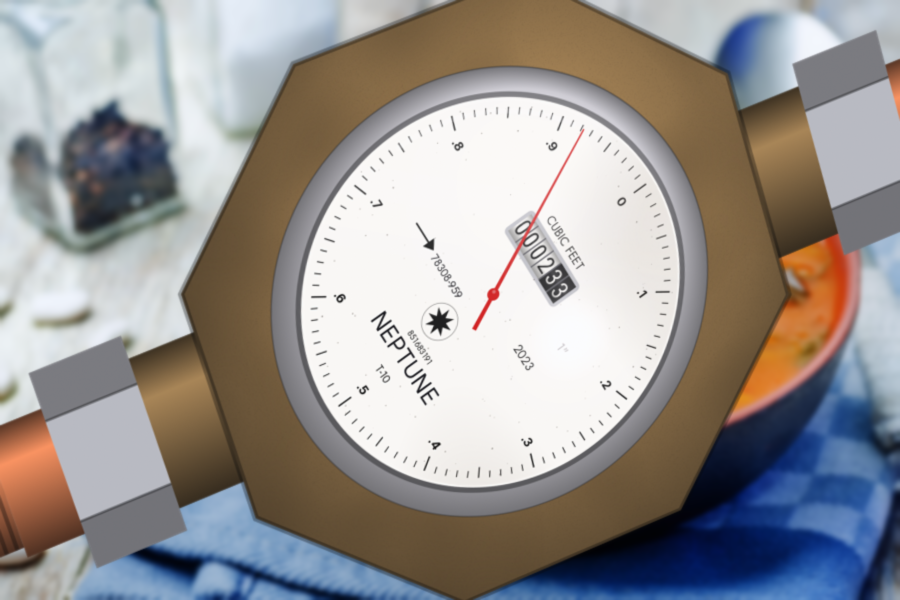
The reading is 232.92 ft³
